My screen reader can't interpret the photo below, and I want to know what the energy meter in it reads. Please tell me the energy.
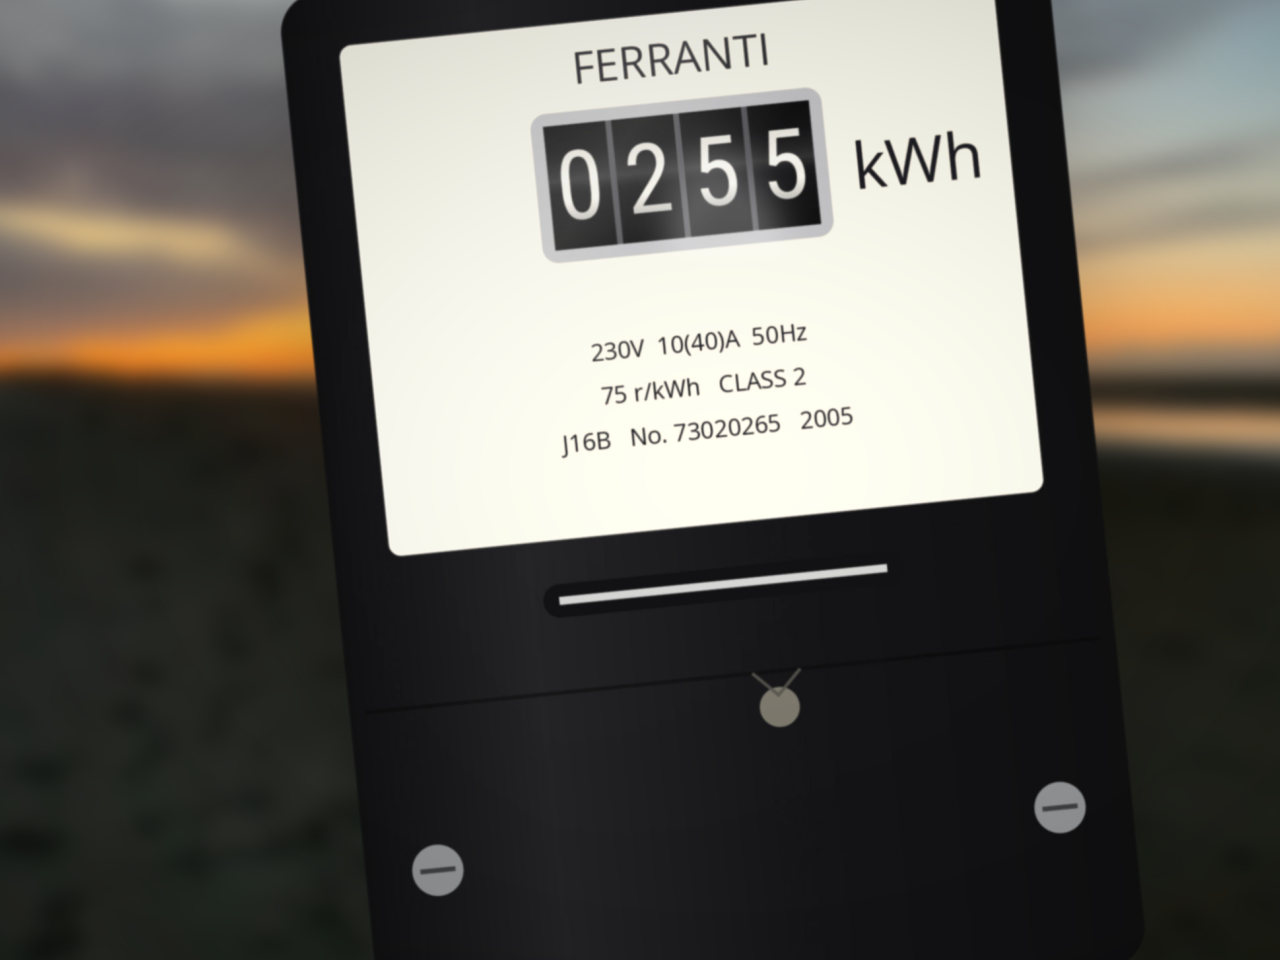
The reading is 255 kWh
